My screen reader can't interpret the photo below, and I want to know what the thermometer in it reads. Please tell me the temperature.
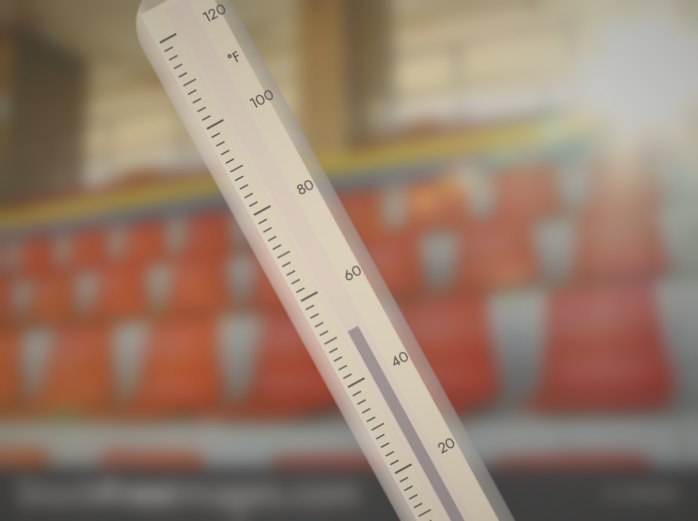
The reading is 50 °F
